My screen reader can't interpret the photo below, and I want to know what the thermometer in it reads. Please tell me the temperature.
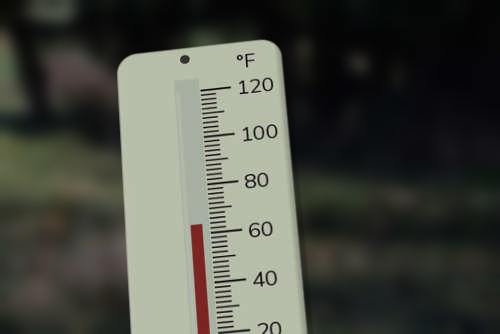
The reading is 64 °F
